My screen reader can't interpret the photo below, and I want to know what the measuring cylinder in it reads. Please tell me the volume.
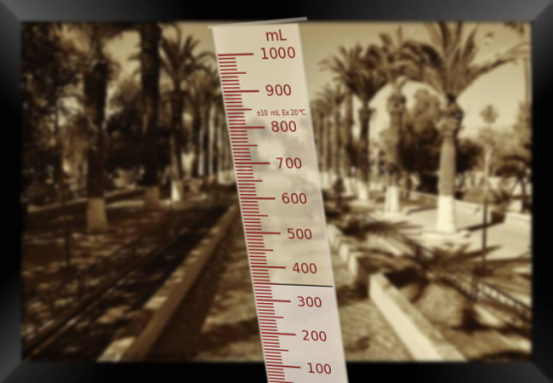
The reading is 350 mL
